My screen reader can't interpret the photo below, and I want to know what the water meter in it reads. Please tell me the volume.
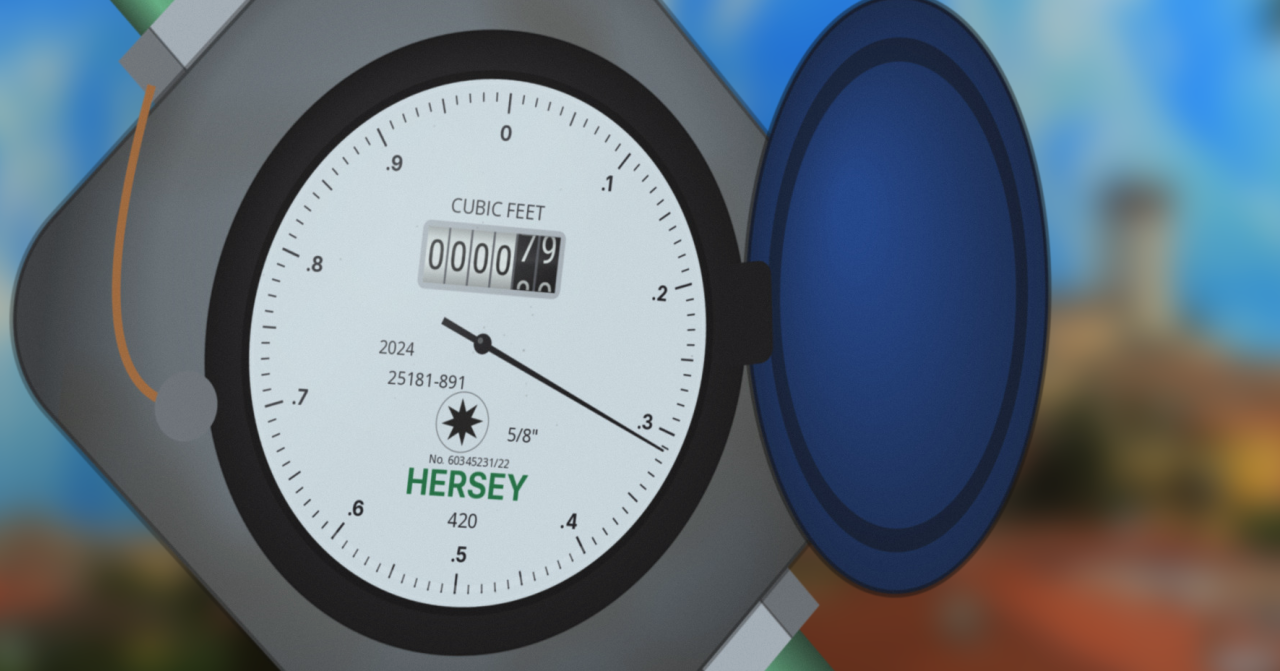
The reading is 79.31 ft³
